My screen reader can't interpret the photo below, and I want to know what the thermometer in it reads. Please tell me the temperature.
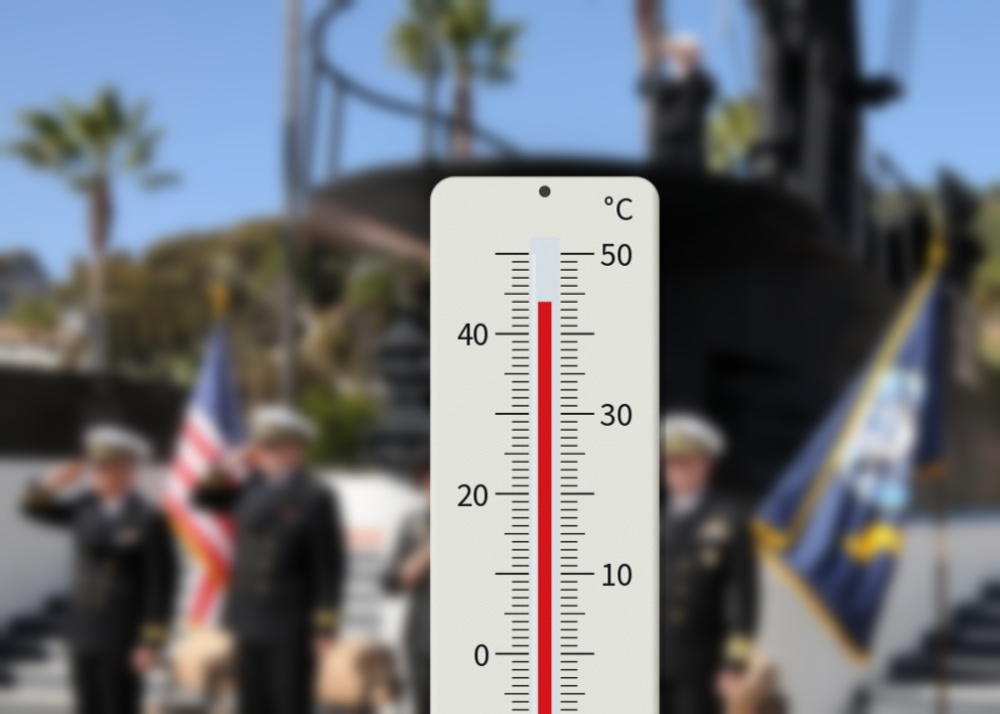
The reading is 44 °C
